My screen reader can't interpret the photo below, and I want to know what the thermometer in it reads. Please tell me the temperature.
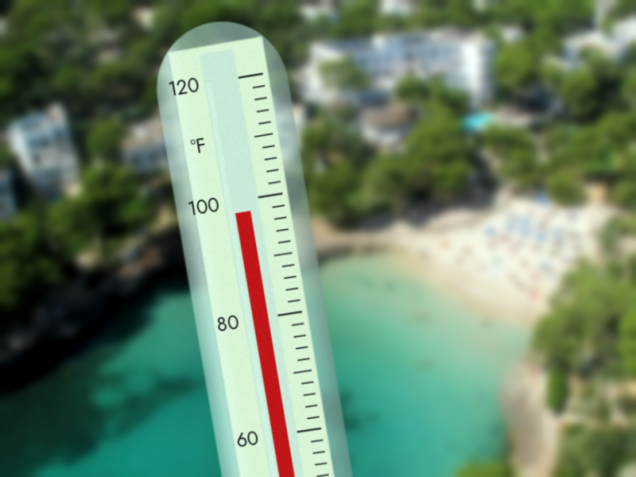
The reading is 98 °F
